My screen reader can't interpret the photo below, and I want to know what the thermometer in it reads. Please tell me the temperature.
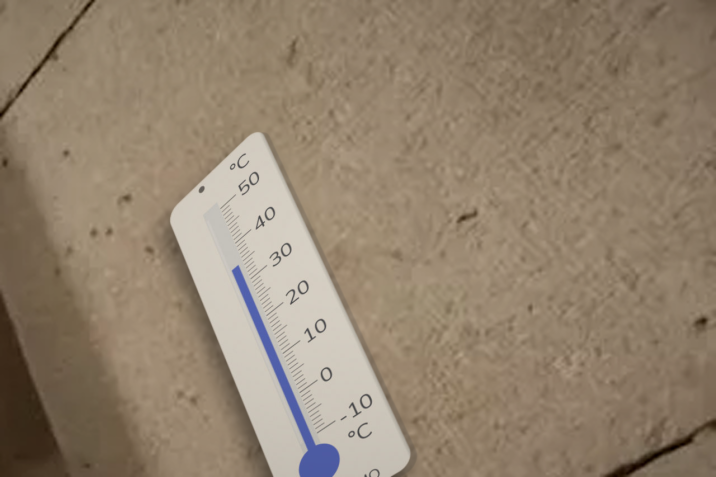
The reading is 35 °C
